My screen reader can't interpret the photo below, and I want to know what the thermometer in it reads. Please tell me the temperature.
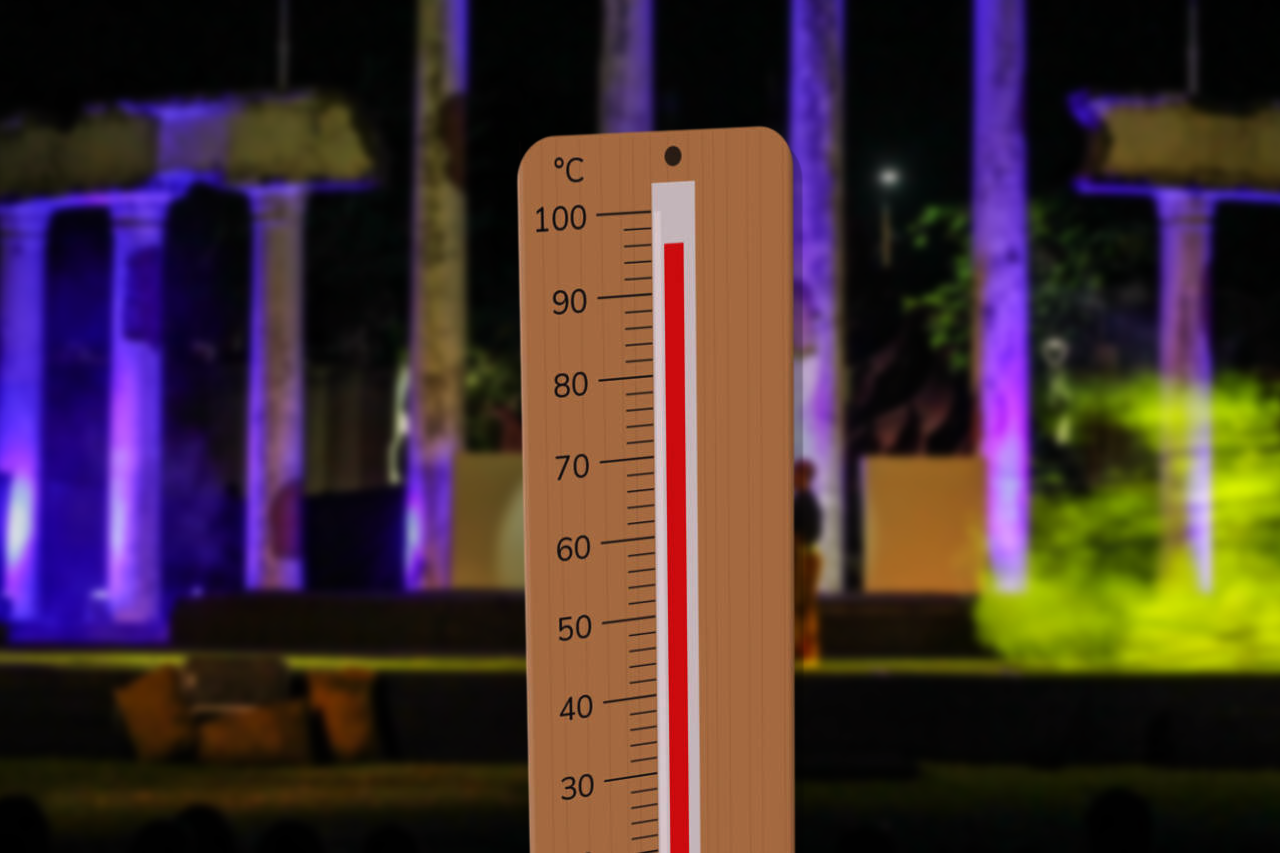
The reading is 96 °C
